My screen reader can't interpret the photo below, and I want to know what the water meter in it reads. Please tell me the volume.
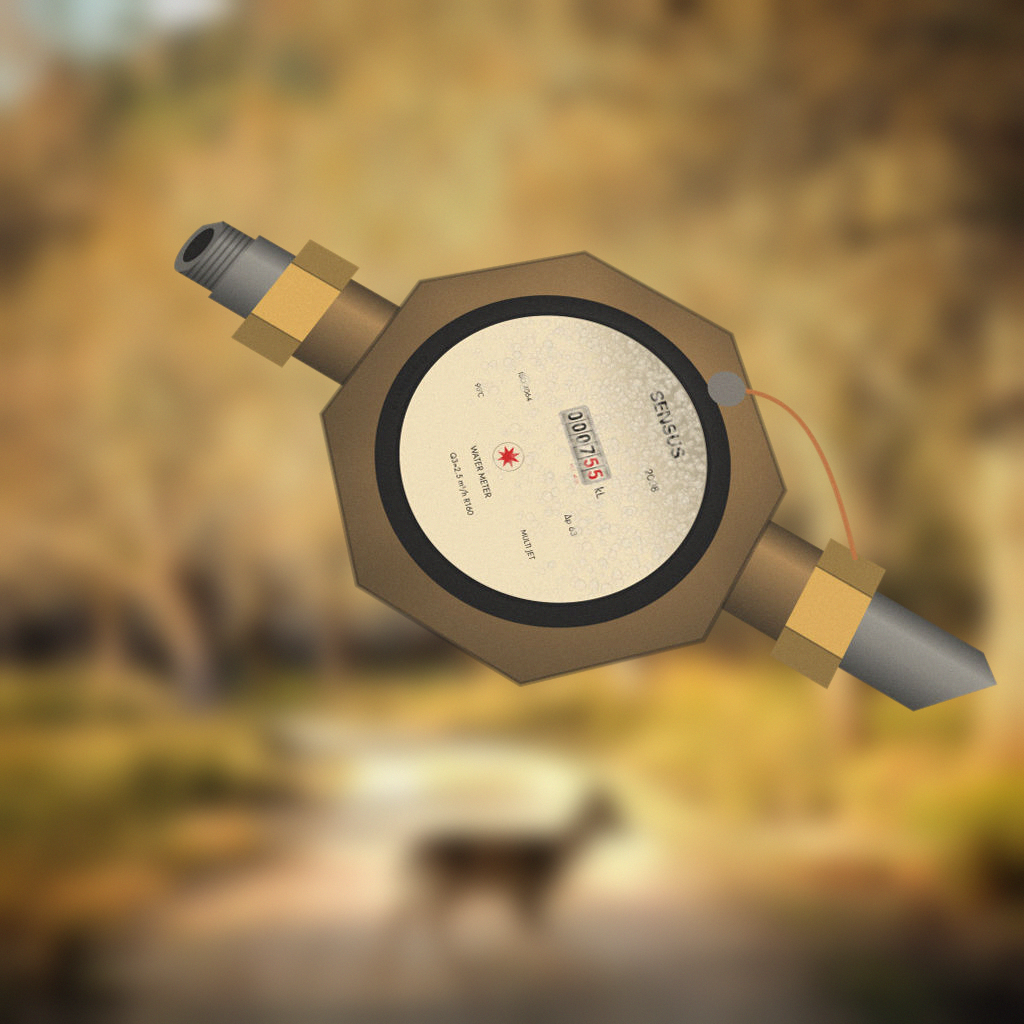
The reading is 7.55 kL
